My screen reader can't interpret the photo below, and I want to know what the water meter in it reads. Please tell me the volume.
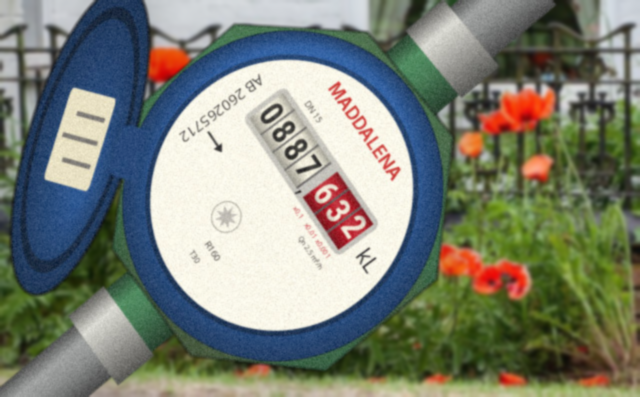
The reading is 887.632 kL
